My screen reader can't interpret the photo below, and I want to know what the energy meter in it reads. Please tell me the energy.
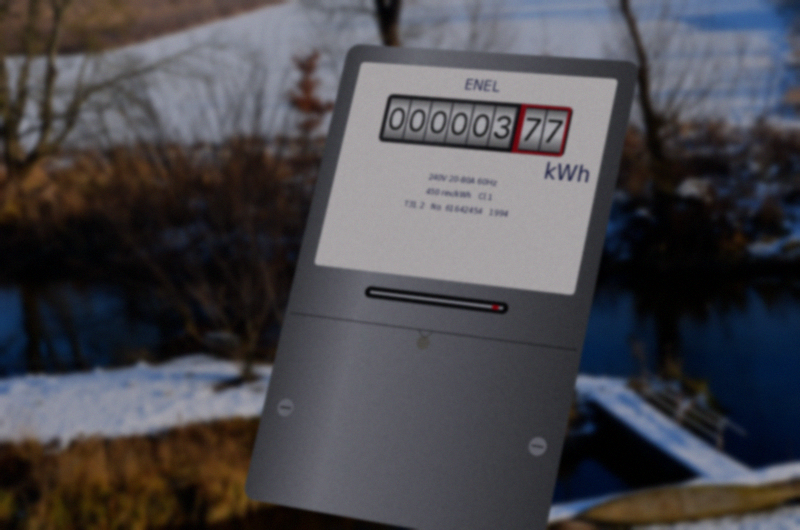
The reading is 3.77 kWh
